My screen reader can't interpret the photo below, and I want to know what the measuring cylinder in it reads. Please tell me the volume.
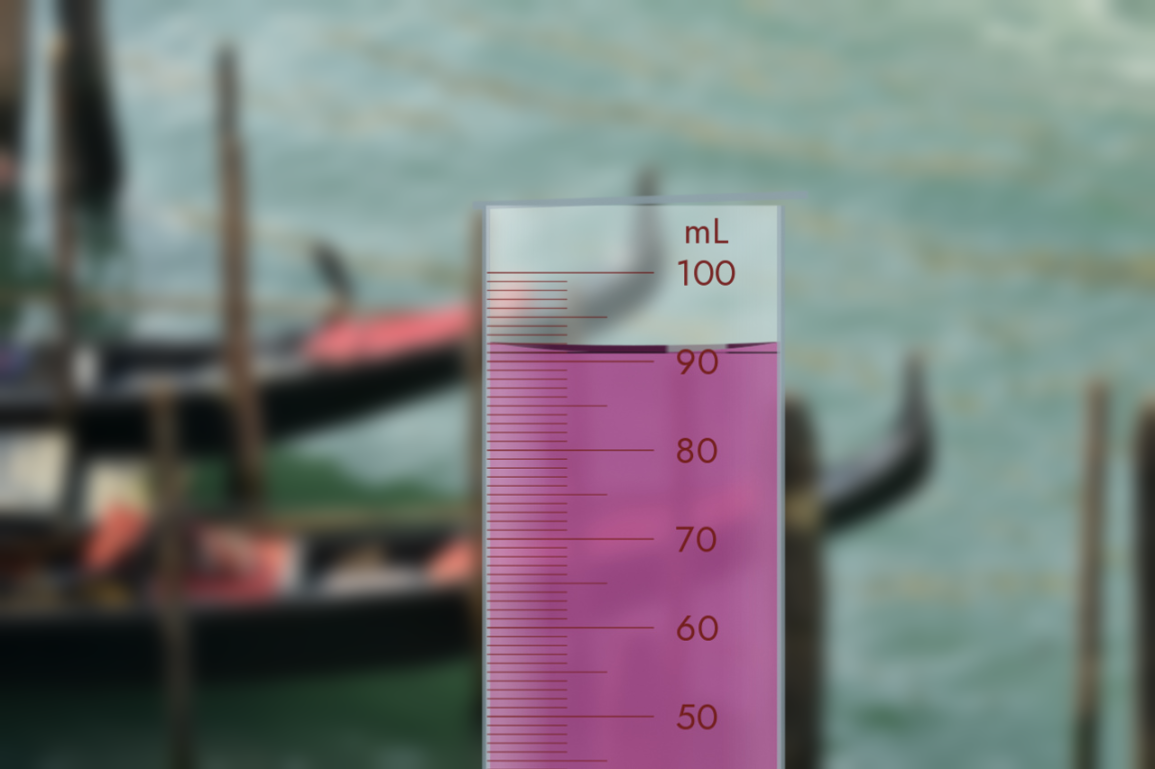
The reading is 91 mL
